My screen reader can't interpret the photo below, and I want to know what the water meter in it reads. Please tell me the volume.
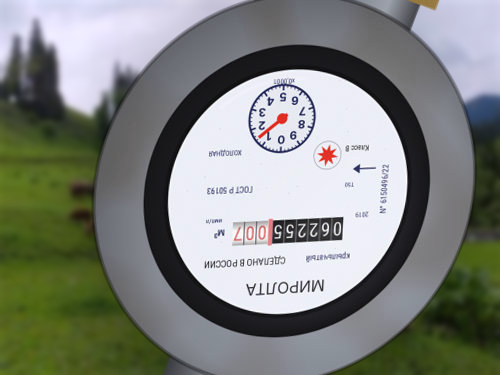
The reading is 62255.0071 m³
